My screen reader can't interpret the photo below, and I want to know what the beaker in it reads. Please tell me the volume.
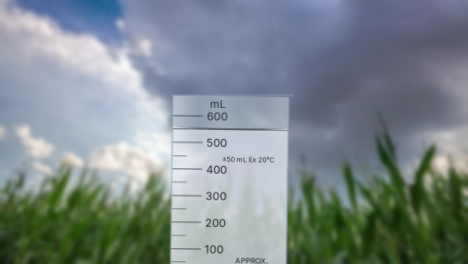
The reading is 550 mL
